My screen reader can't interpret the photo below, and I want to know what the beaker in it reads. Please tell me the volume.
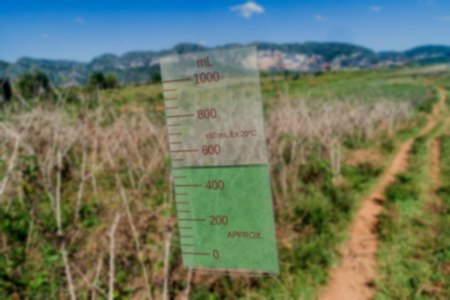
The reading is 500 mL
